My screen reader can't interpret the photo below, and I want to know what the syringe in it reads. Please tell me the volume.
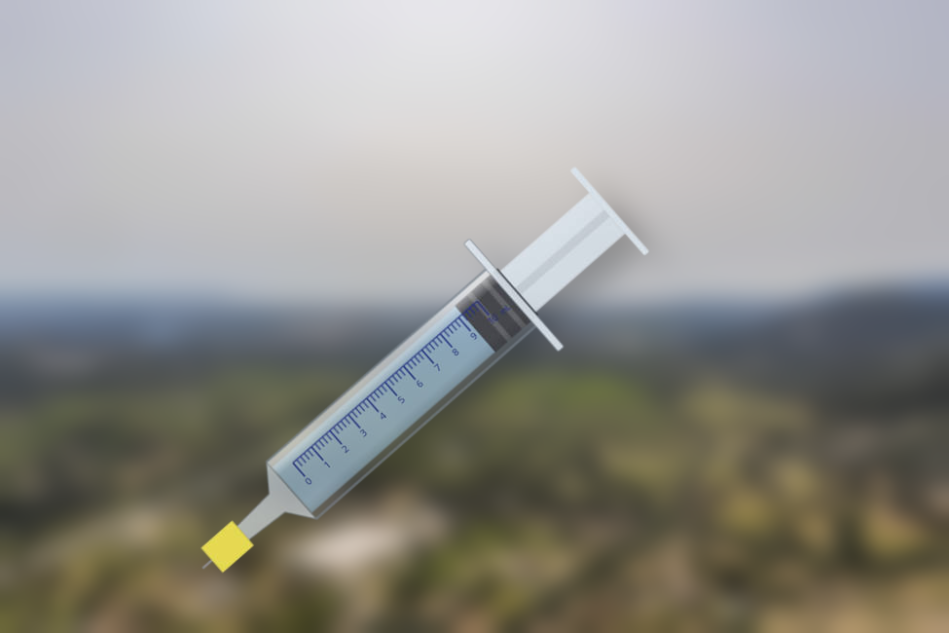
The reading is 9.2 mL
